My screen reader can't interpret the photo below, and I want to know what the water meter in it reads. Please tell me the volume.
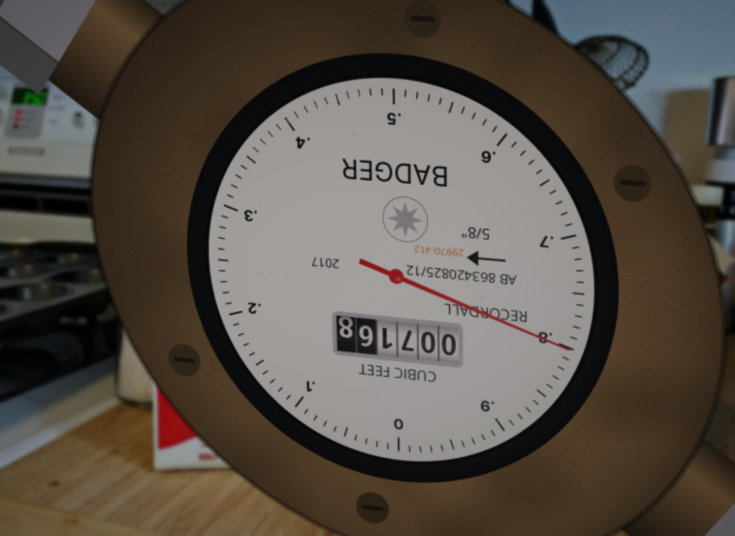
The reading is 7167.80 ft³
